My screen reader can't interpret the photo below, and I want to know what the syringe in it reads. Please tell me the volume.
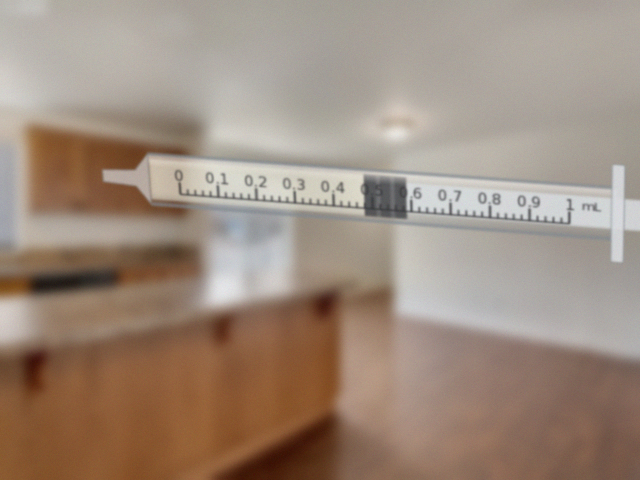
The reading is 0.48 mL
